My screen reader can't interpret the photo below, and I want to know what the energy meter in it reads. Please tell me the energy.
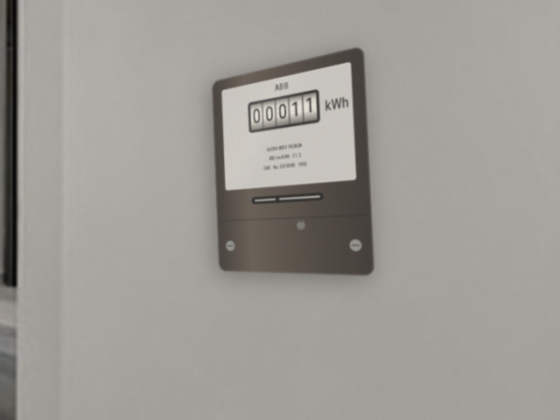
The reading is 11 kWh
